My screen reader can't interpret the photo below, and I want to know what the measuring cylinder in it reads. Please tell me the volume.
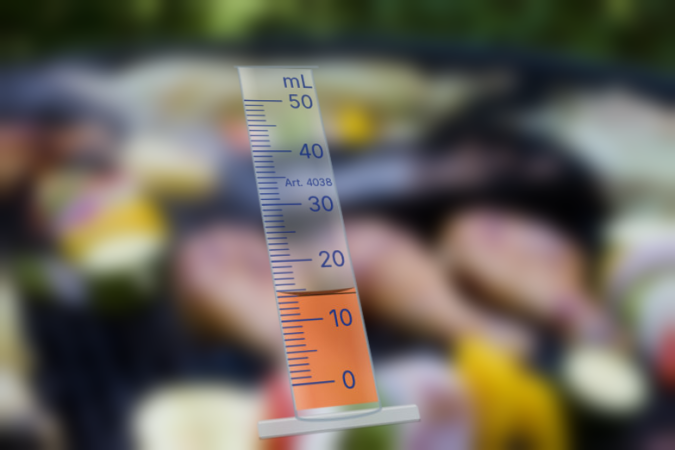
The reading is 14 mL
